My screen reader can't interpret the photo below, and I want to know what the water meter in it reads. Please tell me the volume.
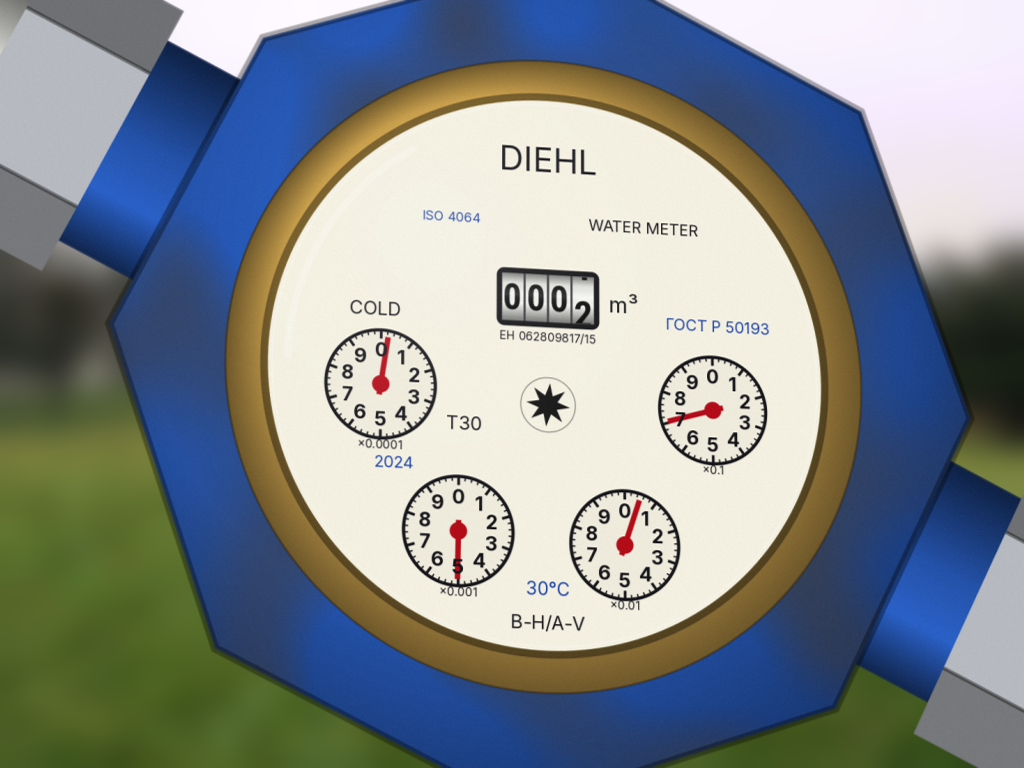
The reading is 1.7050 m³
